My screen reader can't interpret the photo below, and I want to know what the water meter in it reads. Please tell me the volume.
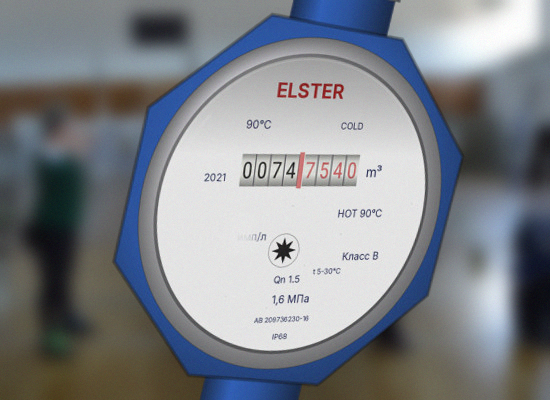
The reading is 74.7540 m³
